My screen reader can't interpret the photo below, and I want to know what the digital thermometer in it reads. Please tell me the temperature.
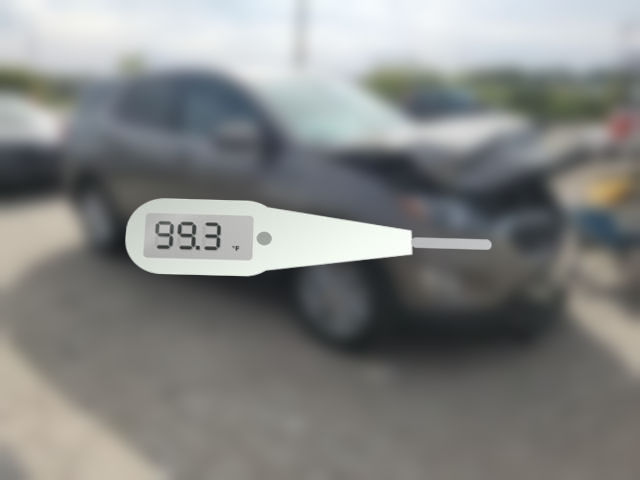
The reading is 99.3 °F
